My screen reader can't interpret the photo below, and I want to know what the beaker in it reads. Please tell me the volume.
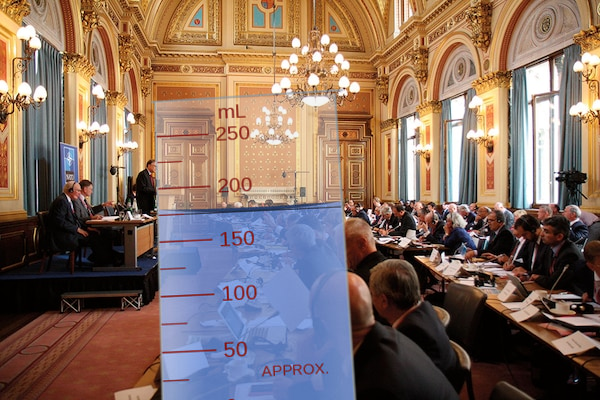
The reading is 175 mL
